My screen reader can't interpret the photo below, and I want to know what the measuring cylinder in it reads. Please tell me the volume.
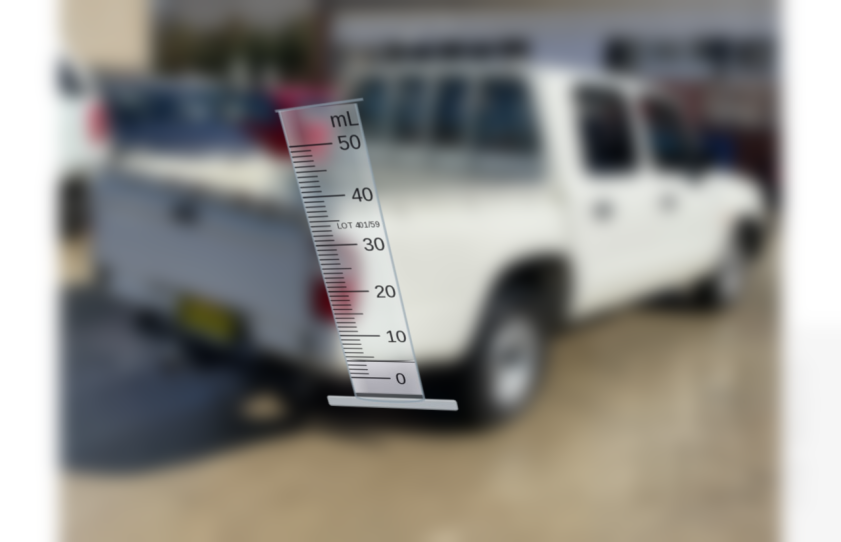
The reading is 4 mL
